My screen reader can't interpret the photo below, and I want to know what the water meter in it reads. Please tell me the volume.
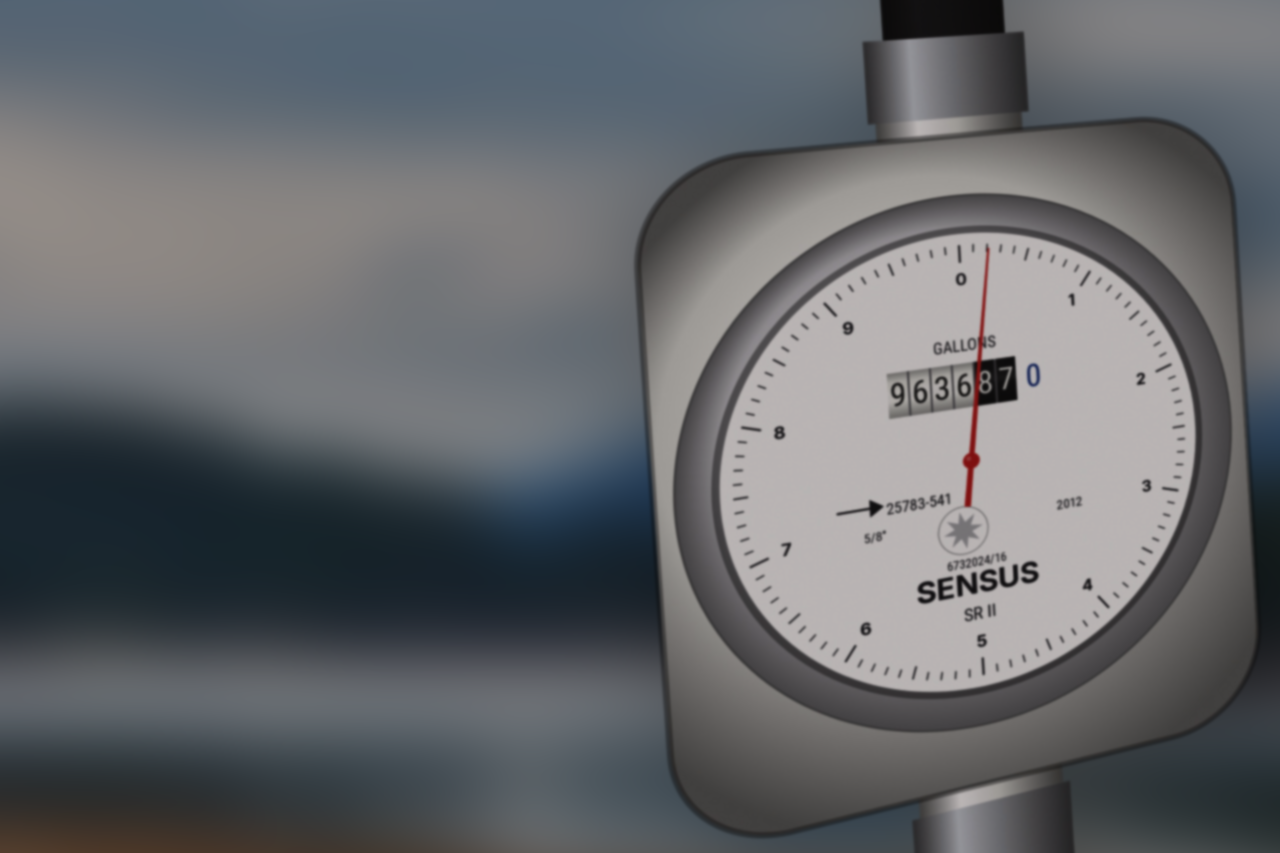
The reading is 9636870.2 gal
